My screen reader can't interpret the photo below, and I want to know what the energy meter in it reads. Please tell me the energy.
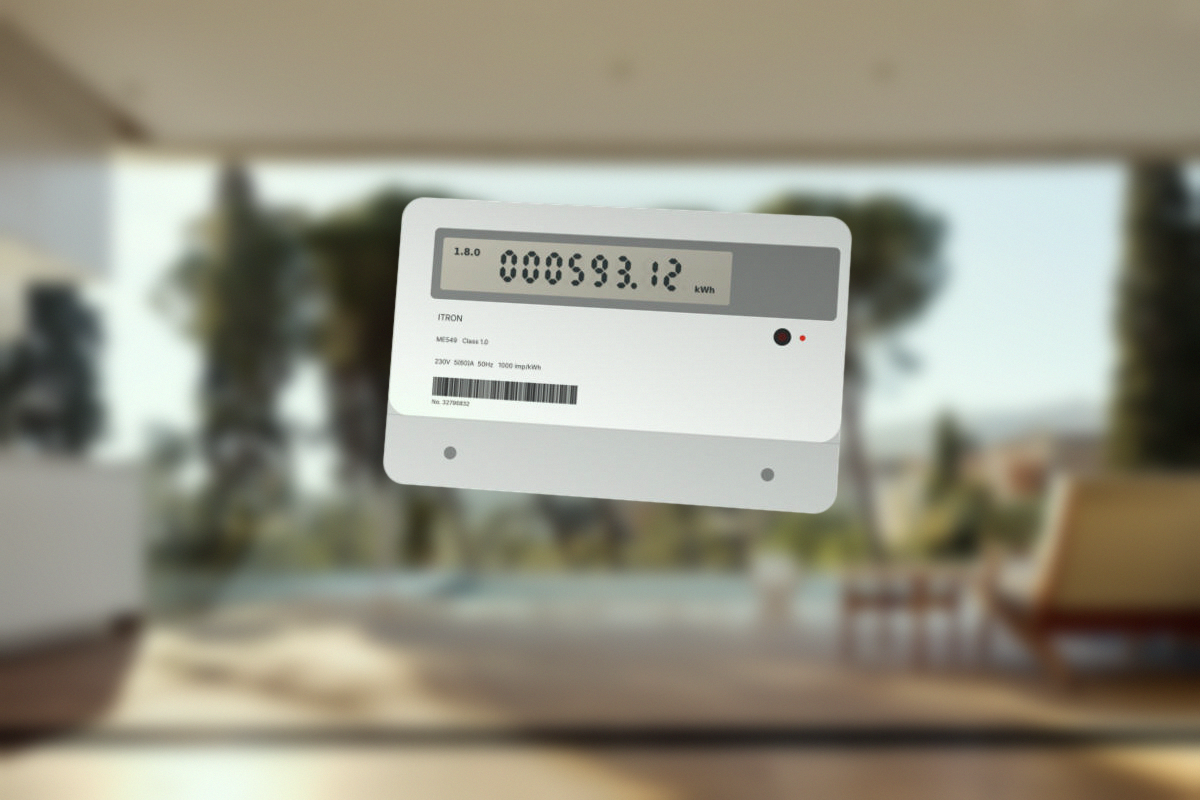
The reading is 593.12 kWh
